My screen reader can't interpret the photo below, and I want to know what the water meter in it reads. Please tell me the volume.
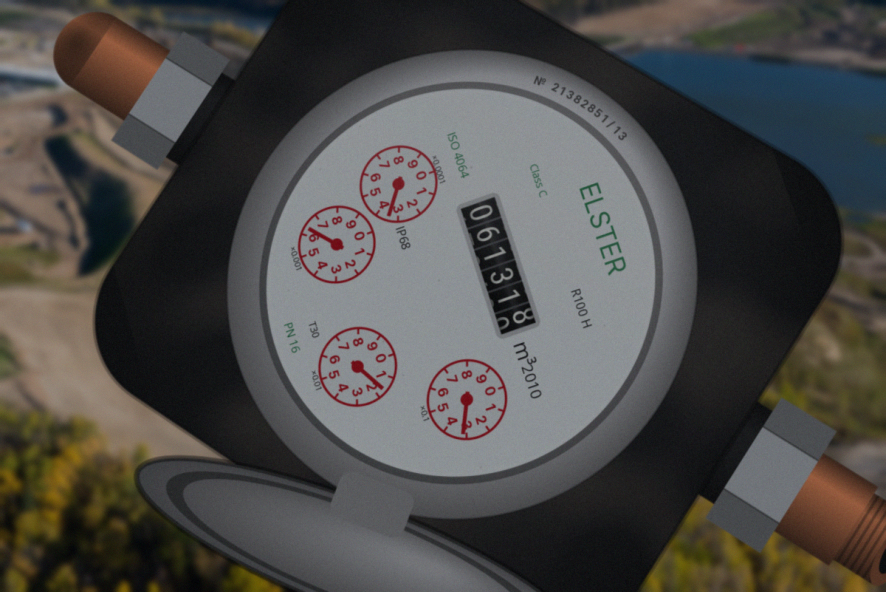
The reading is 61318.3163 m³
